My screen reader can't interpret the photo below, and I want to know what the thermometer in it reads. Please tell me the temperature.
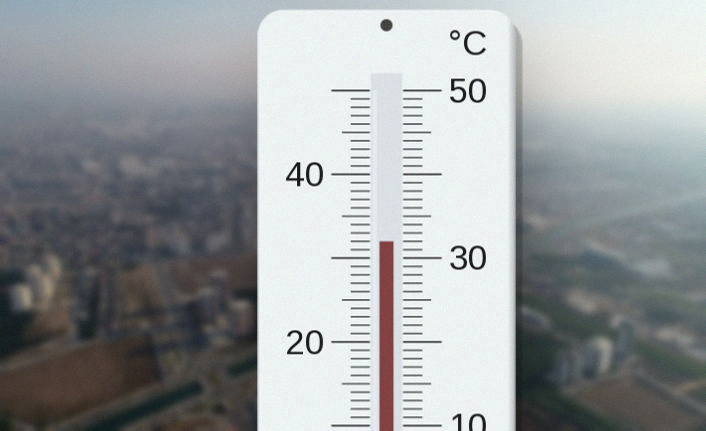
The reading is 32 °C
